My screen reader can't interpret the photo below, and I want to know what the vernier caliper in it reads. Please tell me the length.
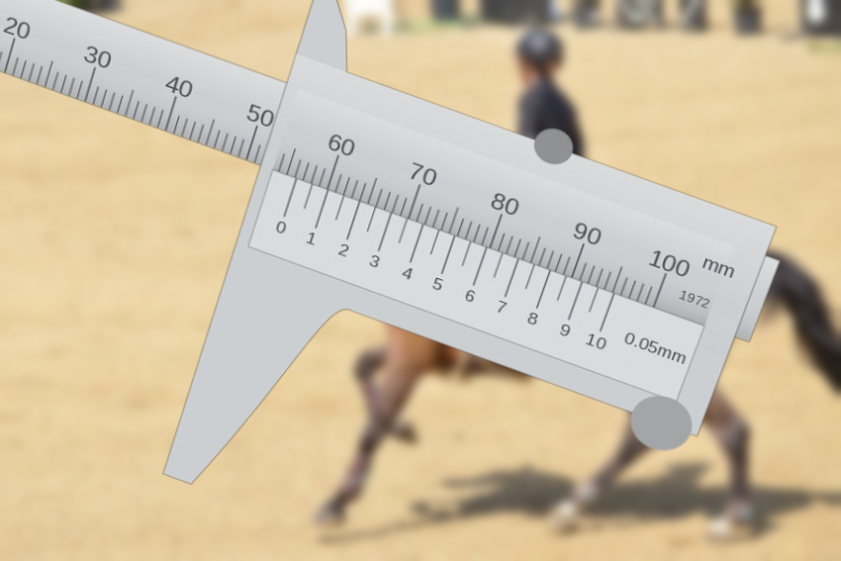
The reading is 56.2 mm
